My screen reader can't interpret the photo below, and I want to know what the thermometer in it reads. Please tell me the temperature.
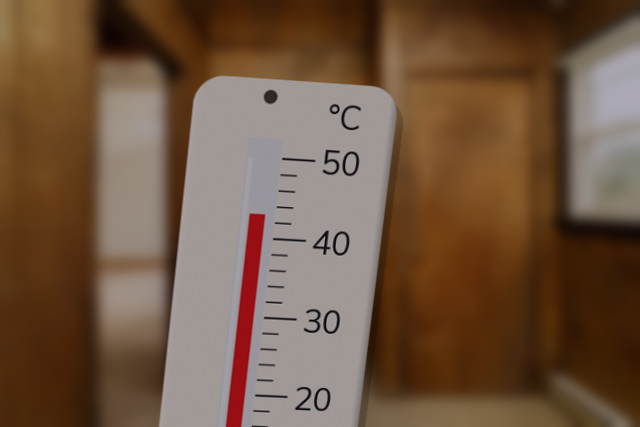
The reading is 43 °C
